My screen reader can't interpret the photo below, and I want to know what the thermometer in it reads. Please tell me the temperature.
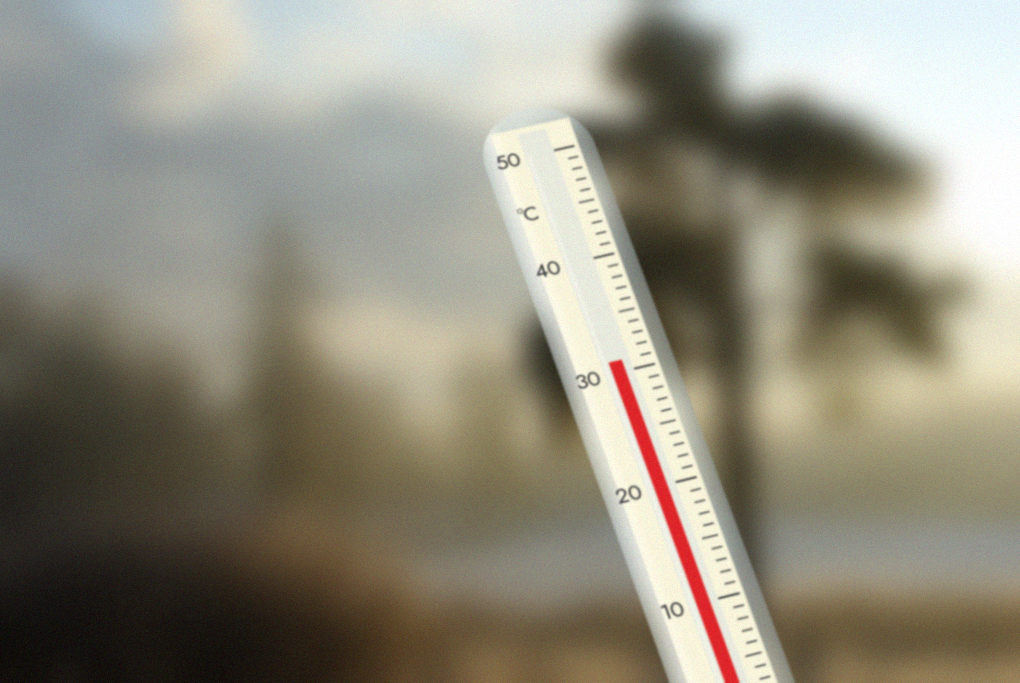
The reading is 31 °C
